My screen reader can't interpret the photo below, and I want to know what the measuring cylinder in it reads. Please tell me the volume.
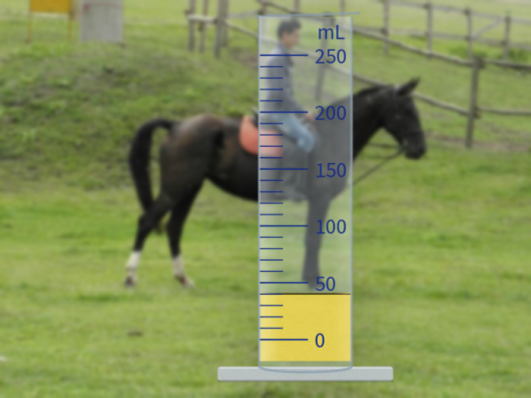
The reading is 40 mL
